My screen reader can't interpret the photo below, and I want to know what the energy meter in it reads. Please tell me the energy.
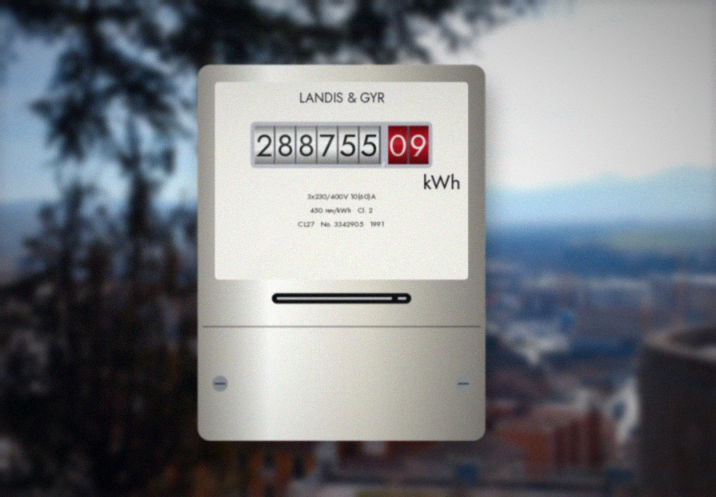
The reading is 288755.09 kWh
